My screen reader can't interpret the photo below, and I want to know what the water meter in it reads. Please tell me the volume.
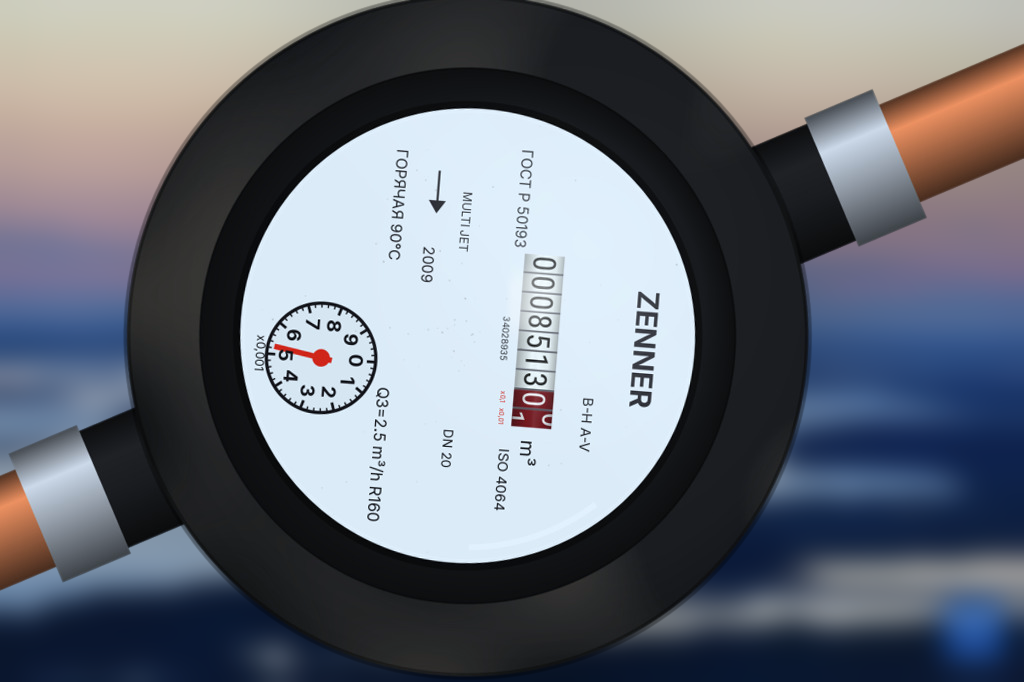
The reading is 8513.005 m³
